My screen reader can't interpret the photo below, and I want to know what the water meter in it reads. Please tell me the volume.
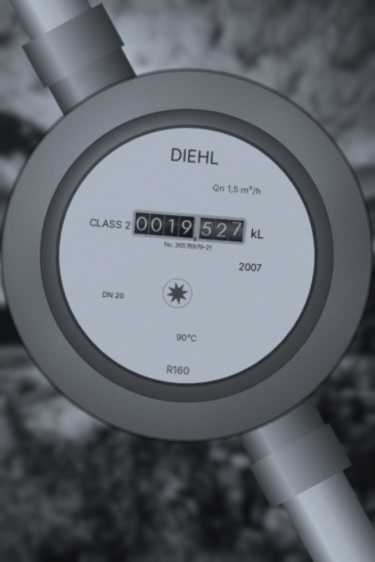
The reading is 19.527 kL
